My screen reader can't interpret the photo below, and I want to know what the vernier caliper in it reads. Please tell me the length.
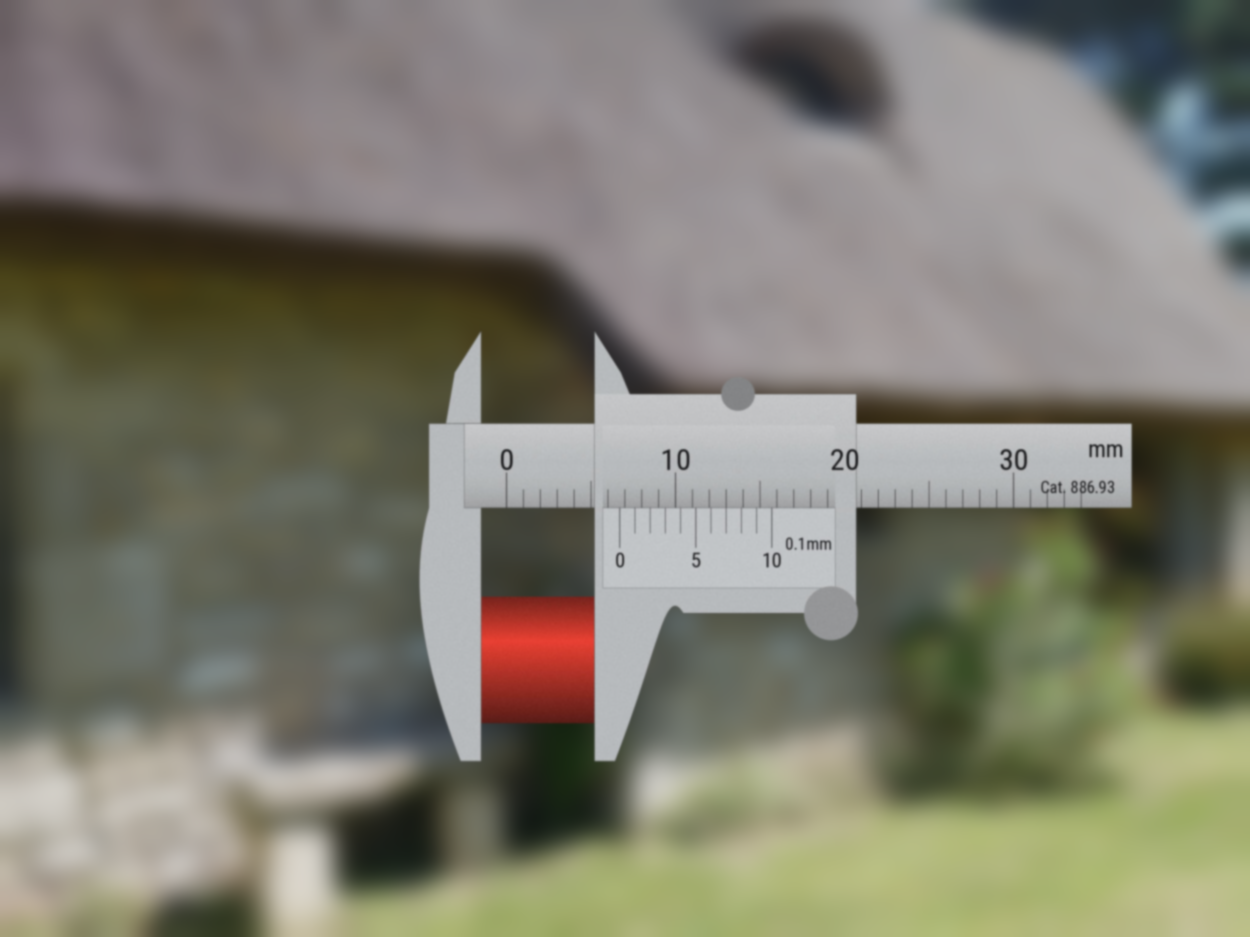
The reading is 6.7 mm
